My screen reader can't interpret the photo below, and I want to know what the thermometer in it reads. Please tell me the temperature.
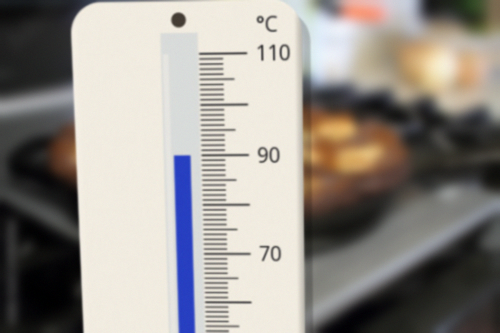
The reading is 90 °C
